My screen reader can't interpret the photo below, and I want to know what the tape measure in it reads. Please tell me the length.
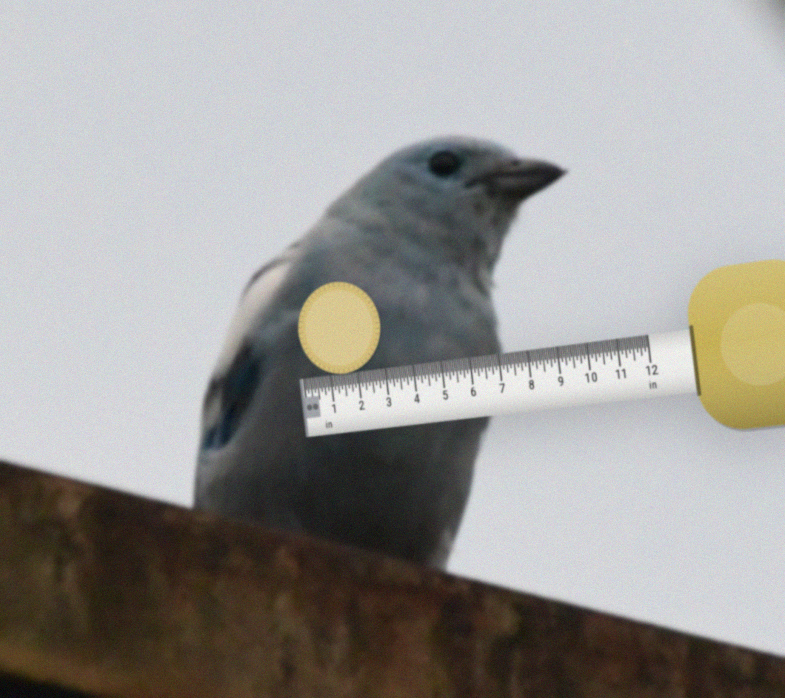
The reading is 3 in
